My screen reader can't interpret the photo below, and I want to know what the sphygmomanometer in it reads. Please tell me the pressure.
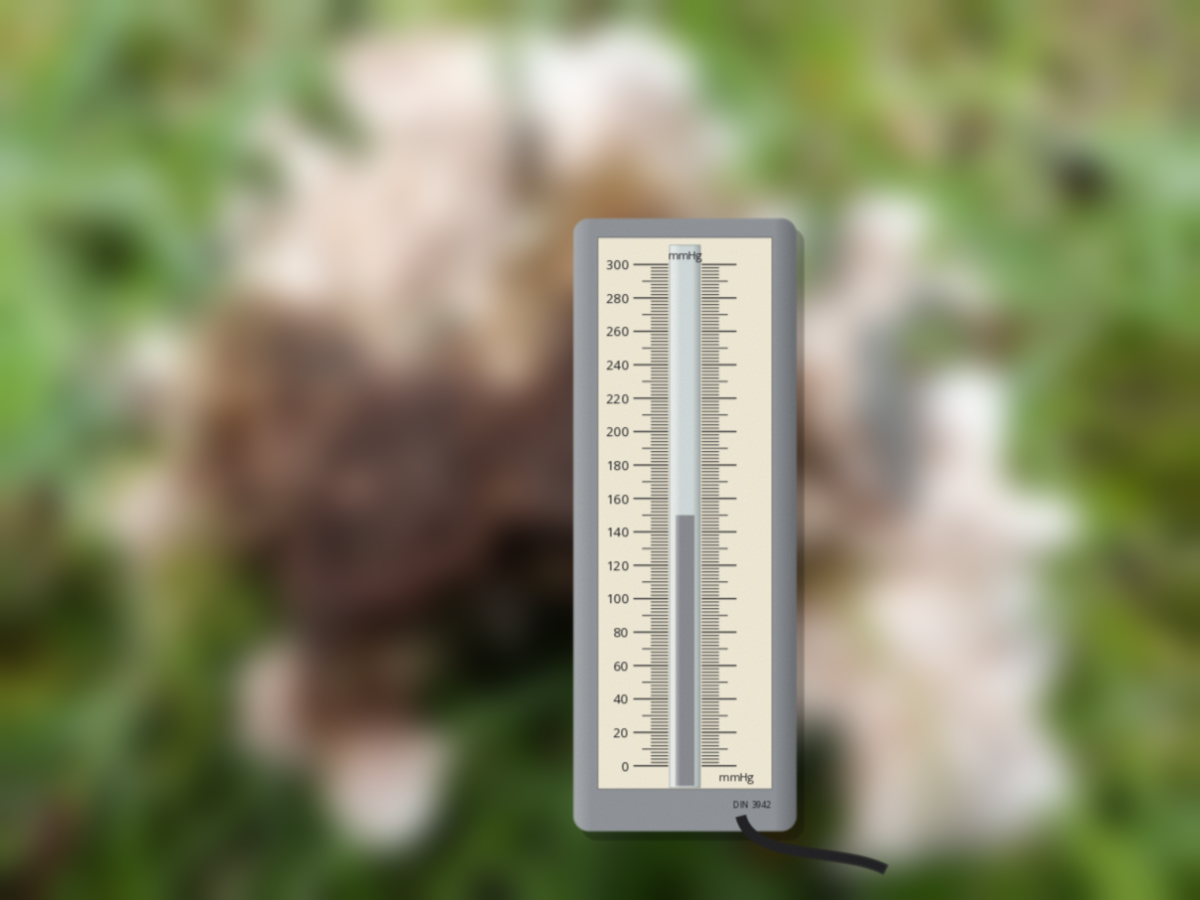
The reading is 150 mmHg
